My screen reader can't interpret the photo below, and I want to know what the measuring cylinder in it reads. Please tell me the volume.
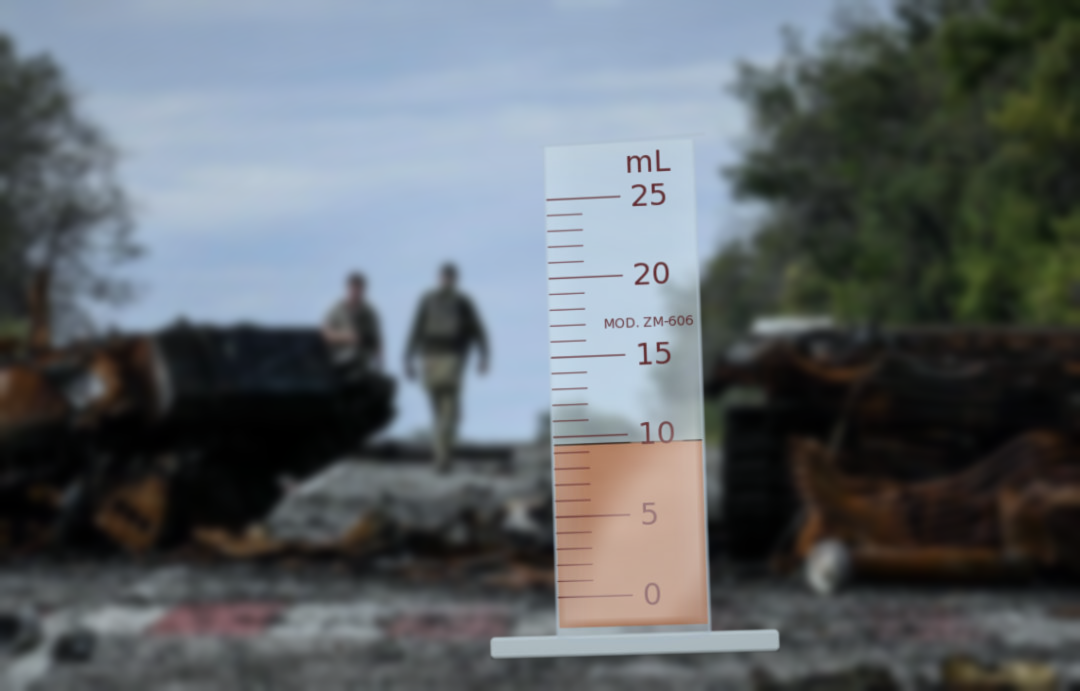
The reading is 9.5 mL
